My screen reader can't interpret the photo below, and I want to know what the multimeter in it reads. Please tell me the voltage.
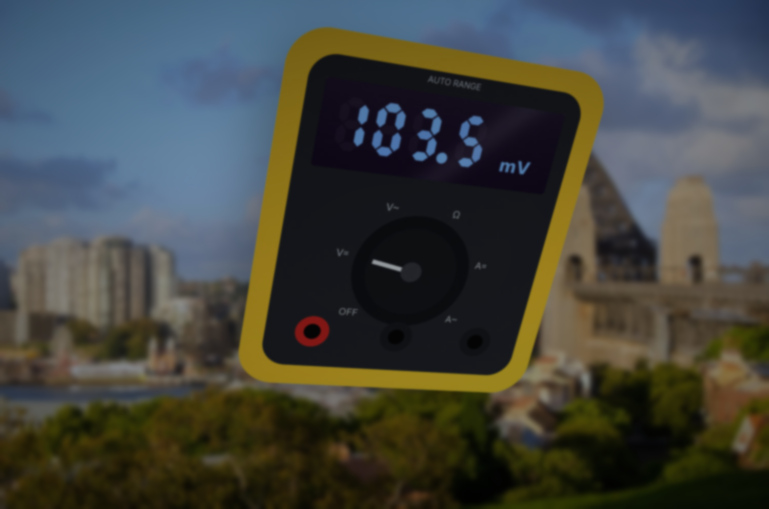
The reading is 103.5 mV
